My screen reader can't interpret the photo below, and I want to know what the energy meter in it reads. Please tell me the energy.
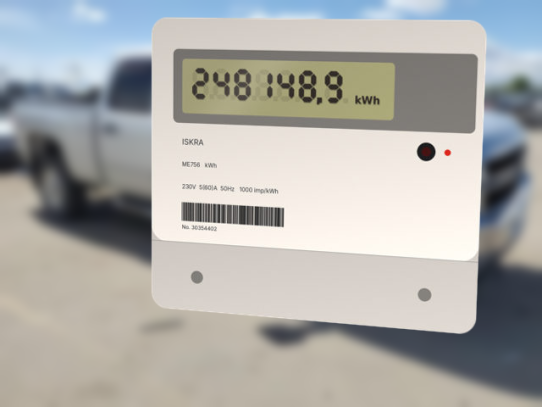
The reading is 248148.9 kWh
